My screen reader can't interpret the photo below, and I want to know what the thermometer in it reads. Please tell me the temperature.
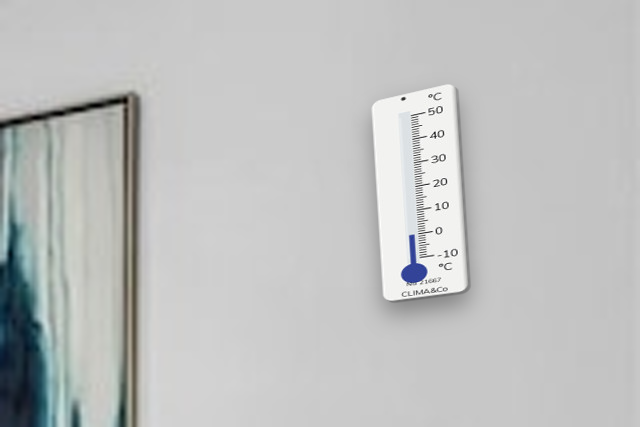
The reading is 0 °C
